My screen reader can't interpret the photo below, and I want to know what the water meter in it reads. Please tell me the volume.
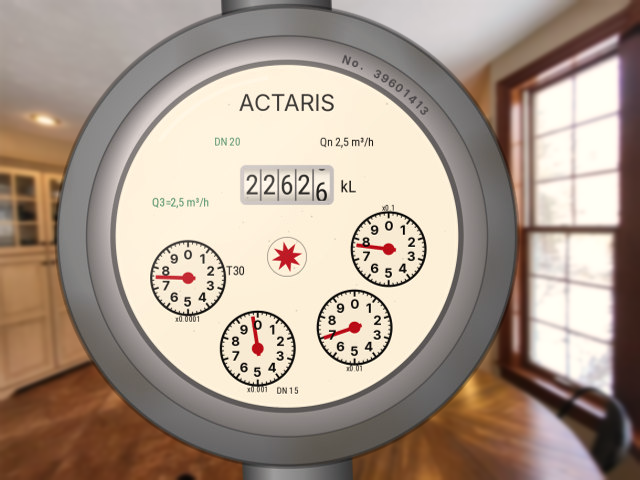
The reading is 22625.7697 kL
